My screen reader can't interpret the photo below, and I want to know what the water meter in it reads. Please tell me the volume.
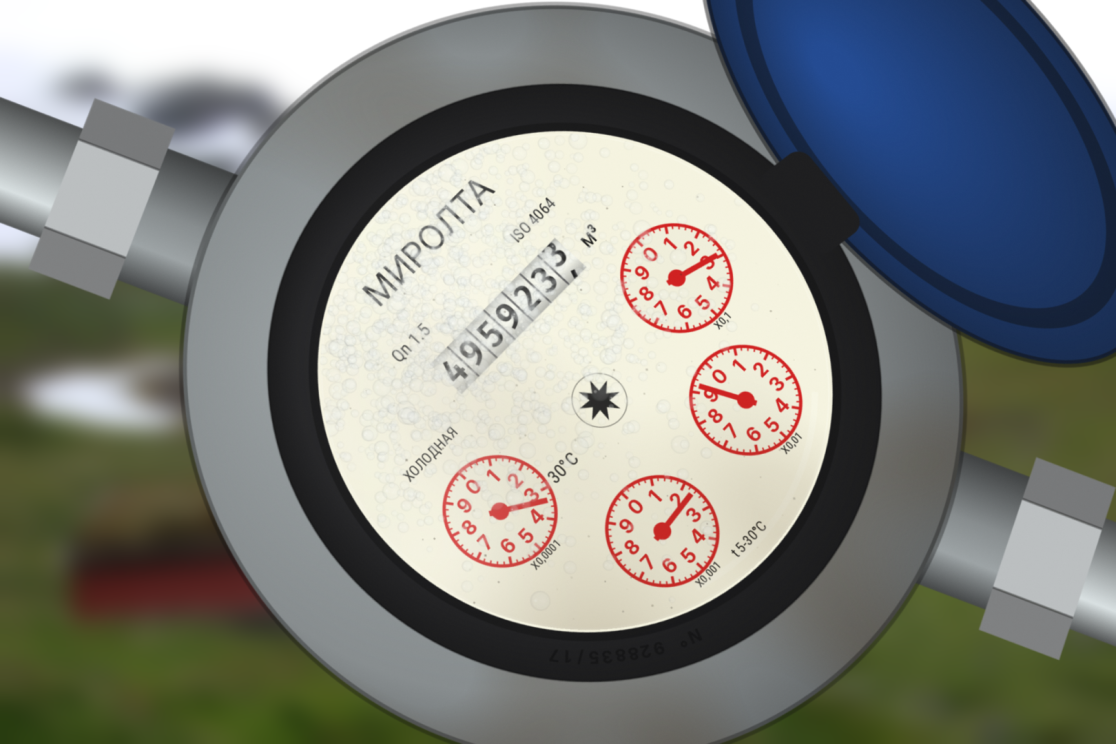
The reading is 4959233.2923 m³
